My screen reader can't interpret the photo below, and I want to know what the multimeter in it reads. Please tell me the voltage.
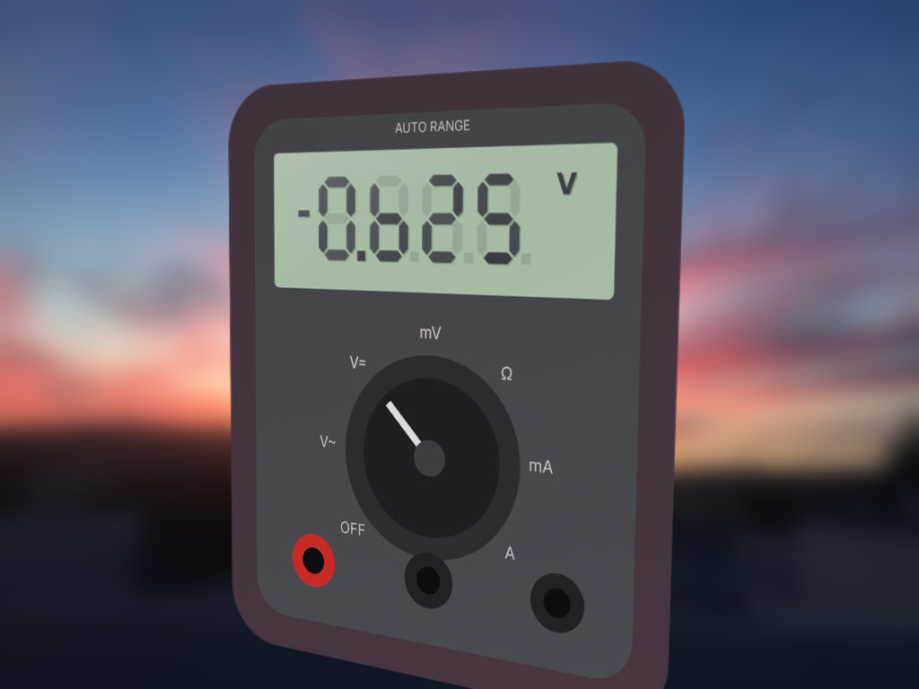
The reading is -0.625 V
